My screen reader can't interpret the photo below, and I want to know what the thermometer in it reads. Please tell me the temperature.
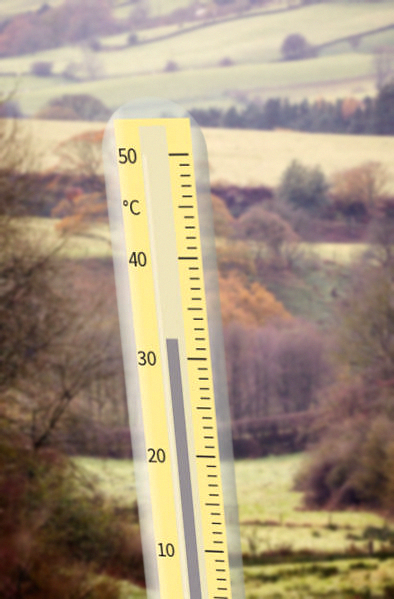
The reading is 32 °C
